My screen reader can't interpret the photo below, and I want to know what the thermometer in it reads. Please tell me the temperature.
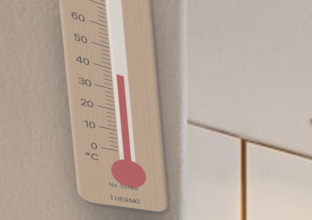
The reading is 38 °C
